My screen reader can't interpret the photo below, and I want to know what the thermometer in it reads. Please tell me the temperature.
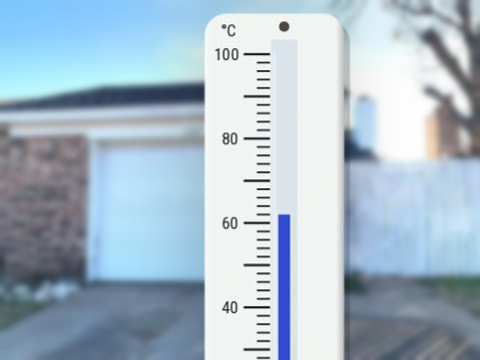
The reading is 62 °C
